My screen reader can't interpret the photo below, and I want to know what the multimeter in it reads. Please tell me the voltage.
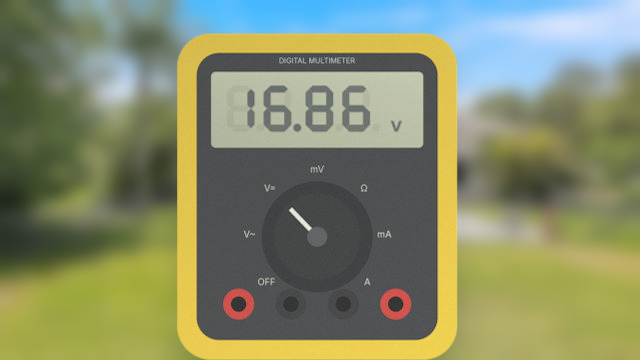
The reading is 16.86 V
